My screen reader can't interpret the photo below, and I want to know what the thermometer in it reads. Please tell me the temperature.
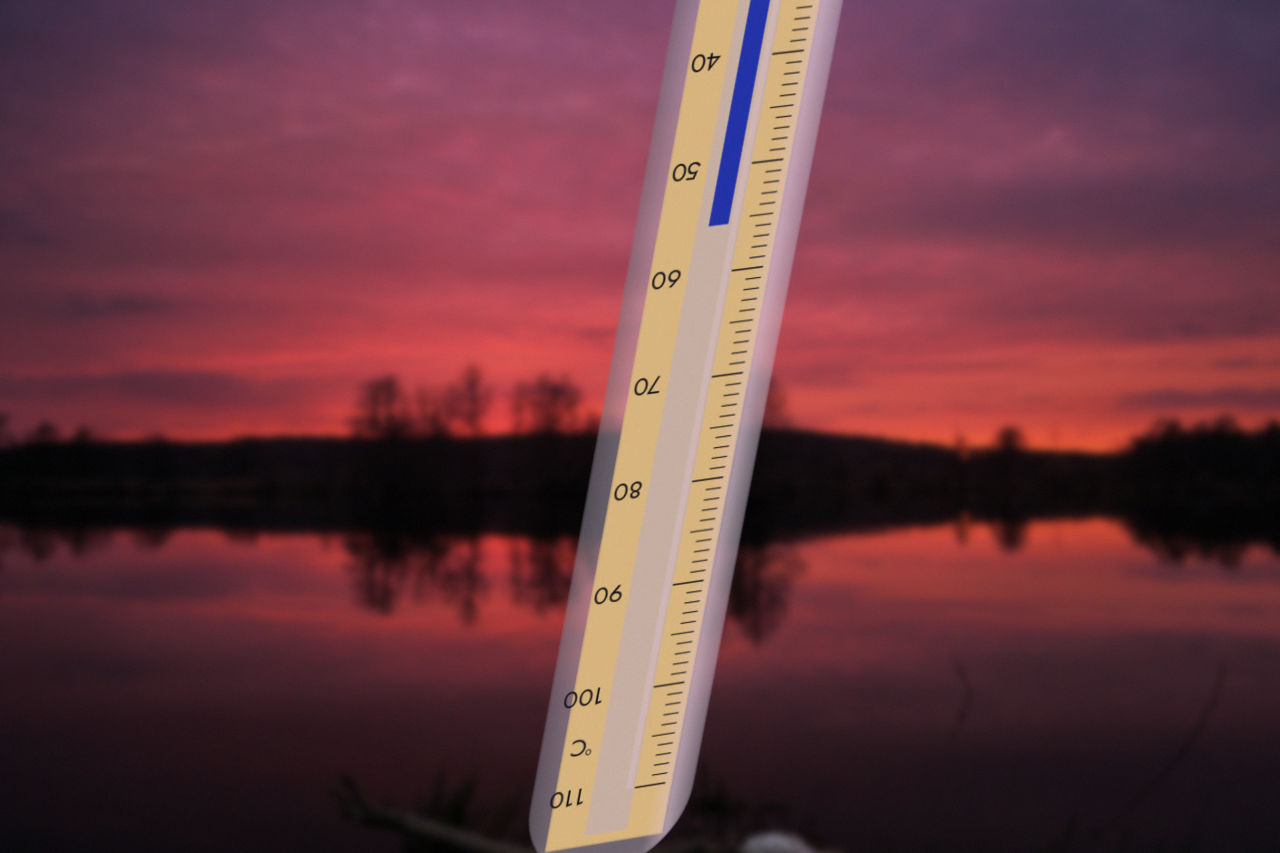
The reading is 55.5 °C
